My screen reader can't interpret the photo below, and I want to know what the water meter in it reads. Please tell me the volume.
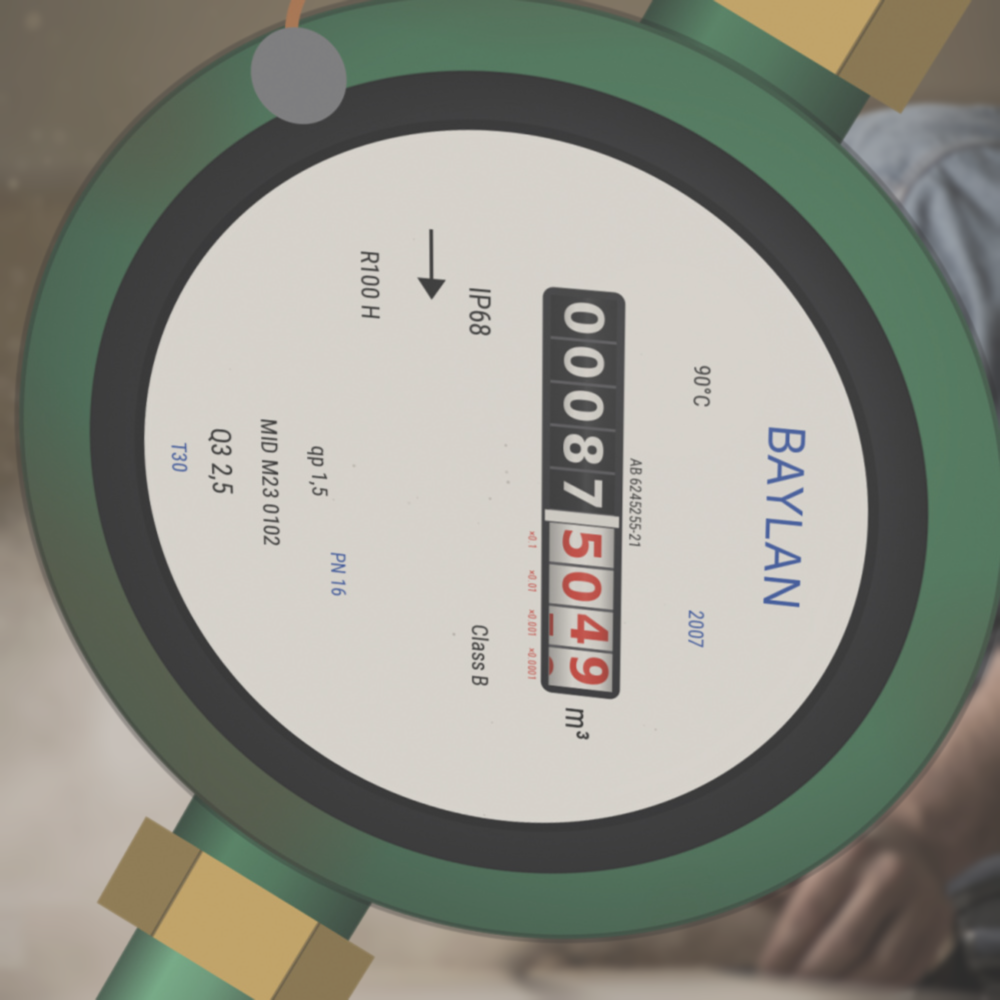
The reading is 87.5049 m³
